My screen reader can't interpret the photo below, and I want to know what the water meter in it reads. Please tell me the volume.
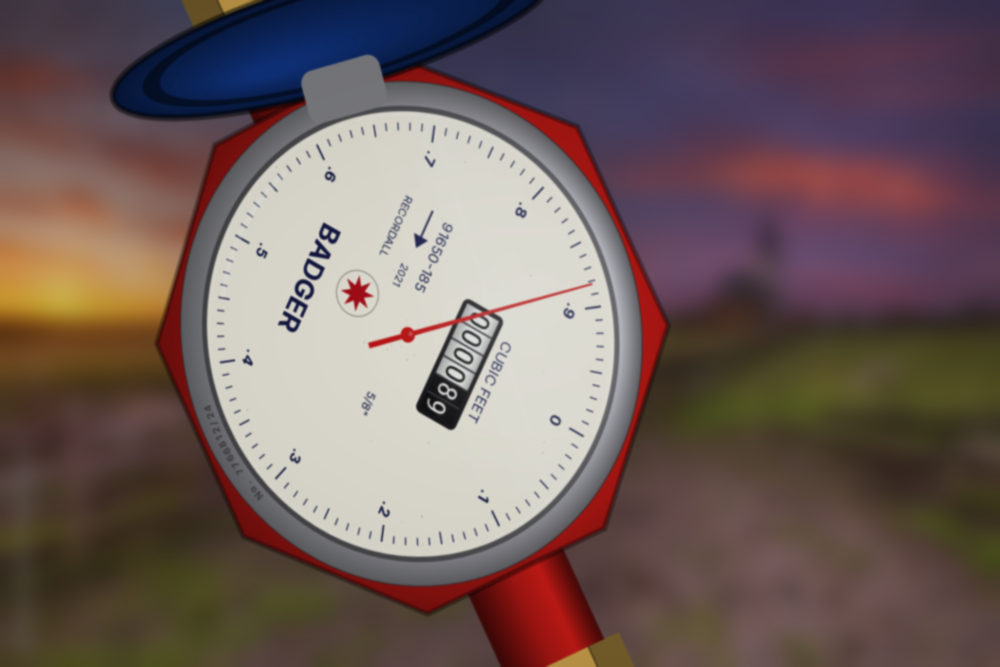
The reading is 88.88 ft³
